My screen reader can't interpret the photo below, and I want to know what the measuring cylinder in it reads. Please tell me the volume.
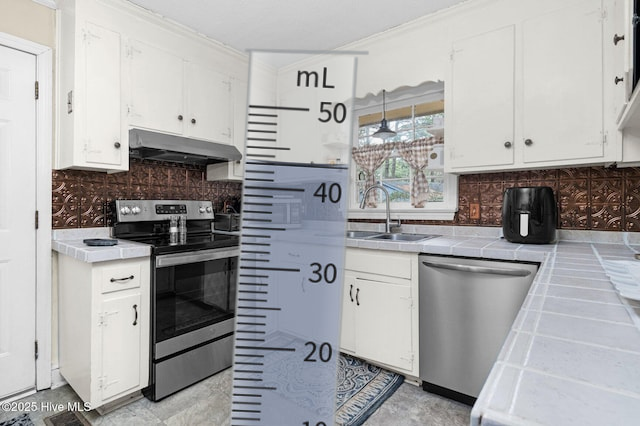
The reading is 43 mL
